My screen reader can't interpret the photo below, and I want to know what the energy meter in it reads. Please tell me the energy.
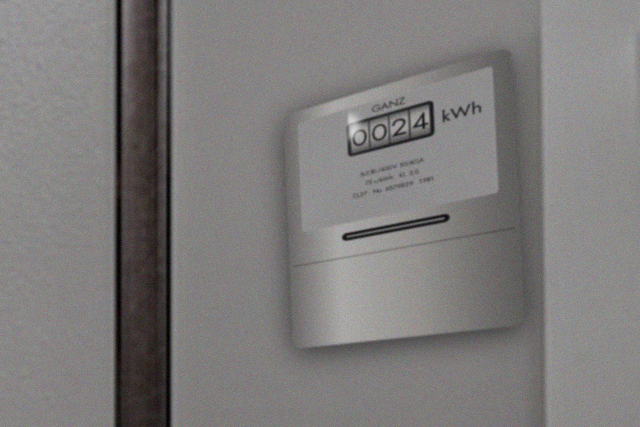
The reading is 24 kWh
